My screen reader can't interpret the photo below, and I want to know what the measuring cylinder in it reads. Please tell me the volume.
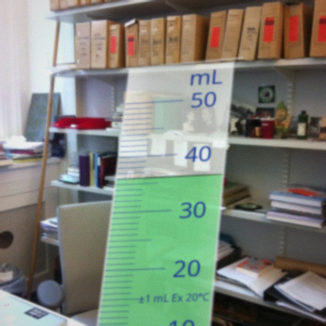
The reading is 36 mL
